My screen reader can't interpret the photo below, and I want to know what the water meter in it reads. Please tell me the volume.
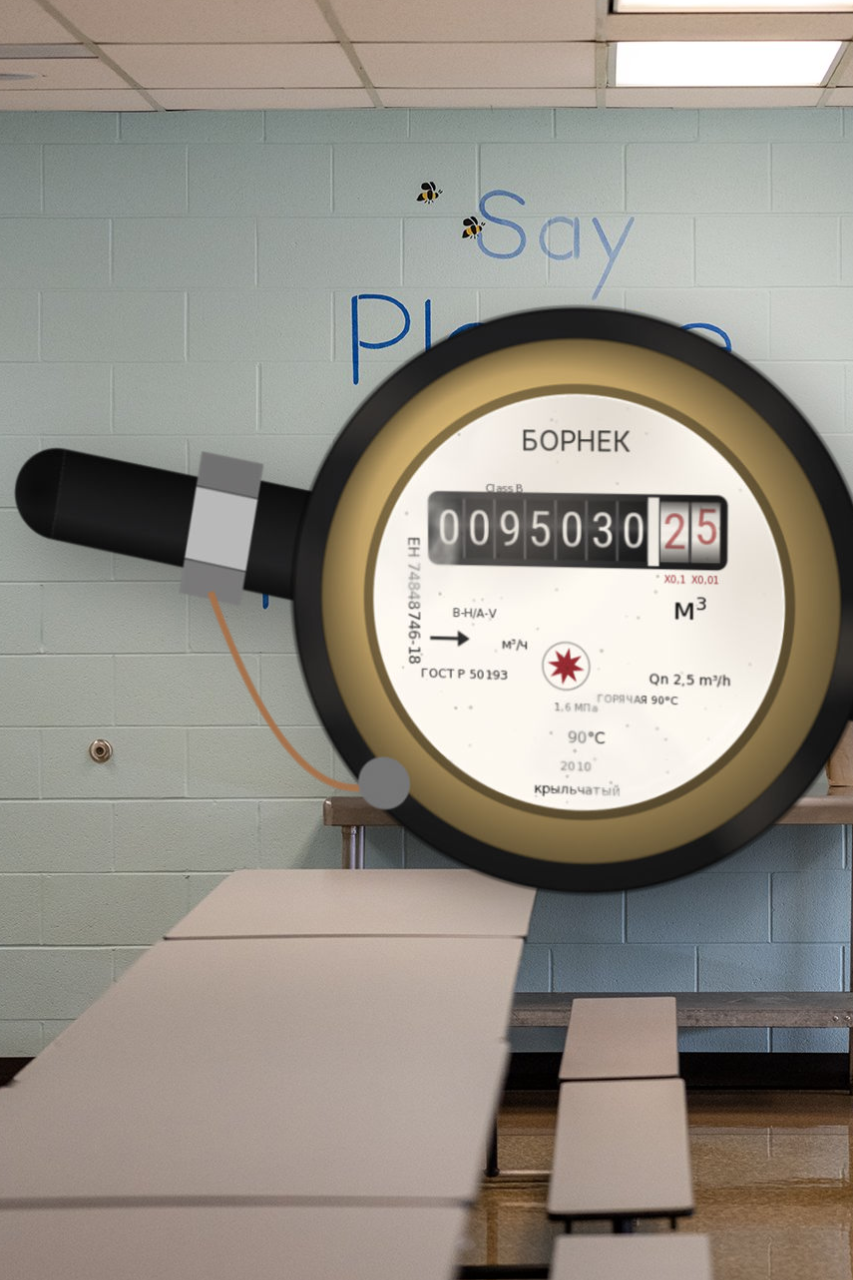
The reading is 95030.25 m³
